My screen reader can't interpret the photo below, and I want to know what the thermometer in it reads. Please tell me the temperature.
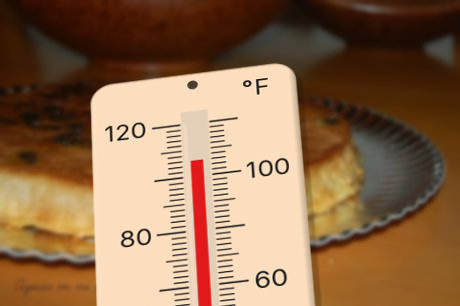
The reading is 106 °F
